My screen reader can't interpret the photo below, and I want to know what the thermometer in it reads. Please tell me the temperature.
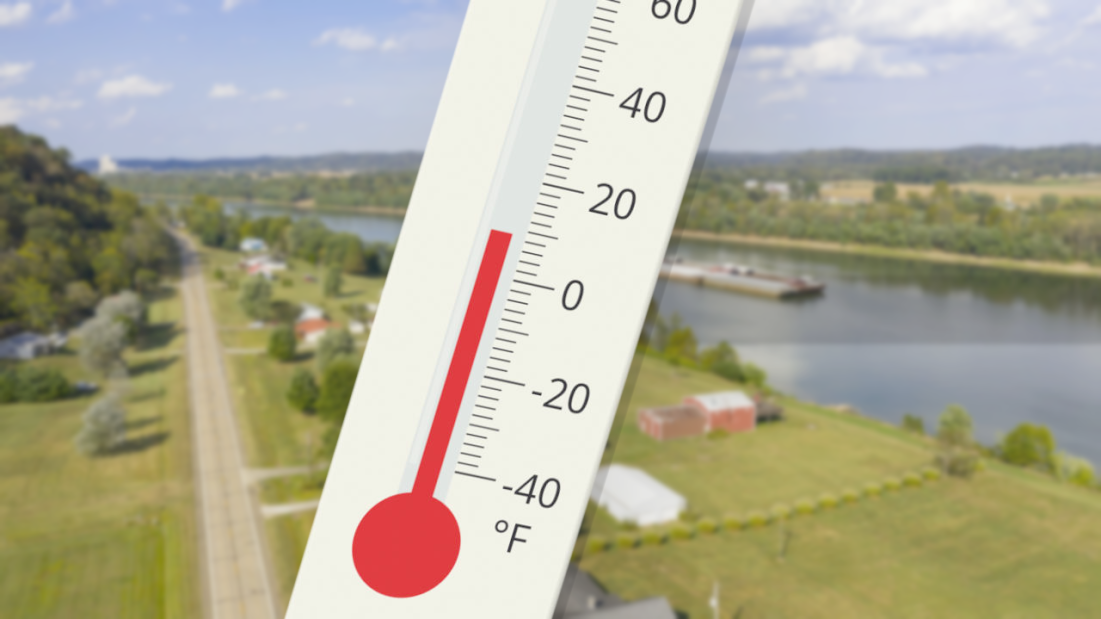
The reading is 9 °F
